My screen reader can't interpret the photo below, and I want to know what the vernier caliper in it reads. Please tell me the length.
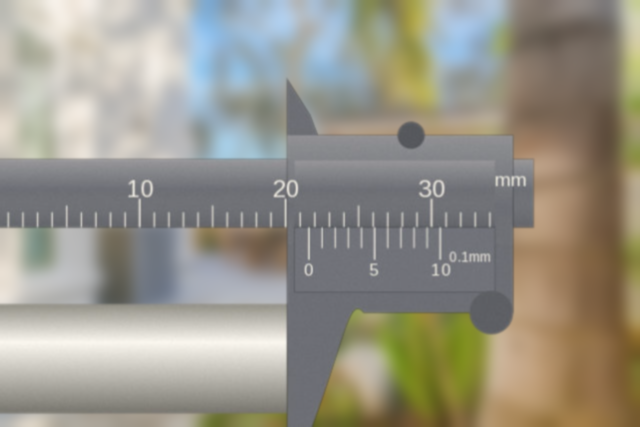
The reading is 21.6 mm
